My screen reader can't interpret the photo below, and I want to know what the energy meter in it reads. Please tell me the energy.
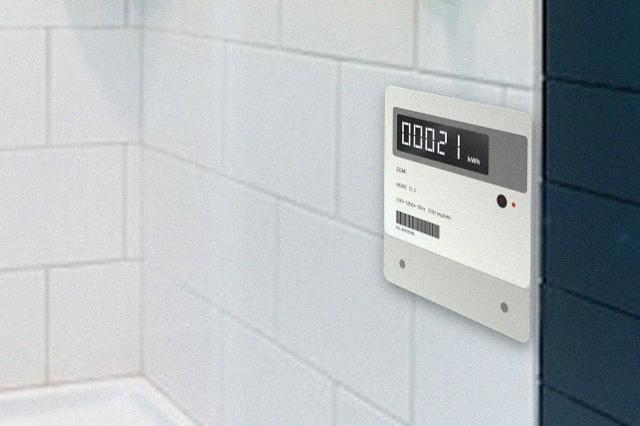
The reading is 21 kWh
